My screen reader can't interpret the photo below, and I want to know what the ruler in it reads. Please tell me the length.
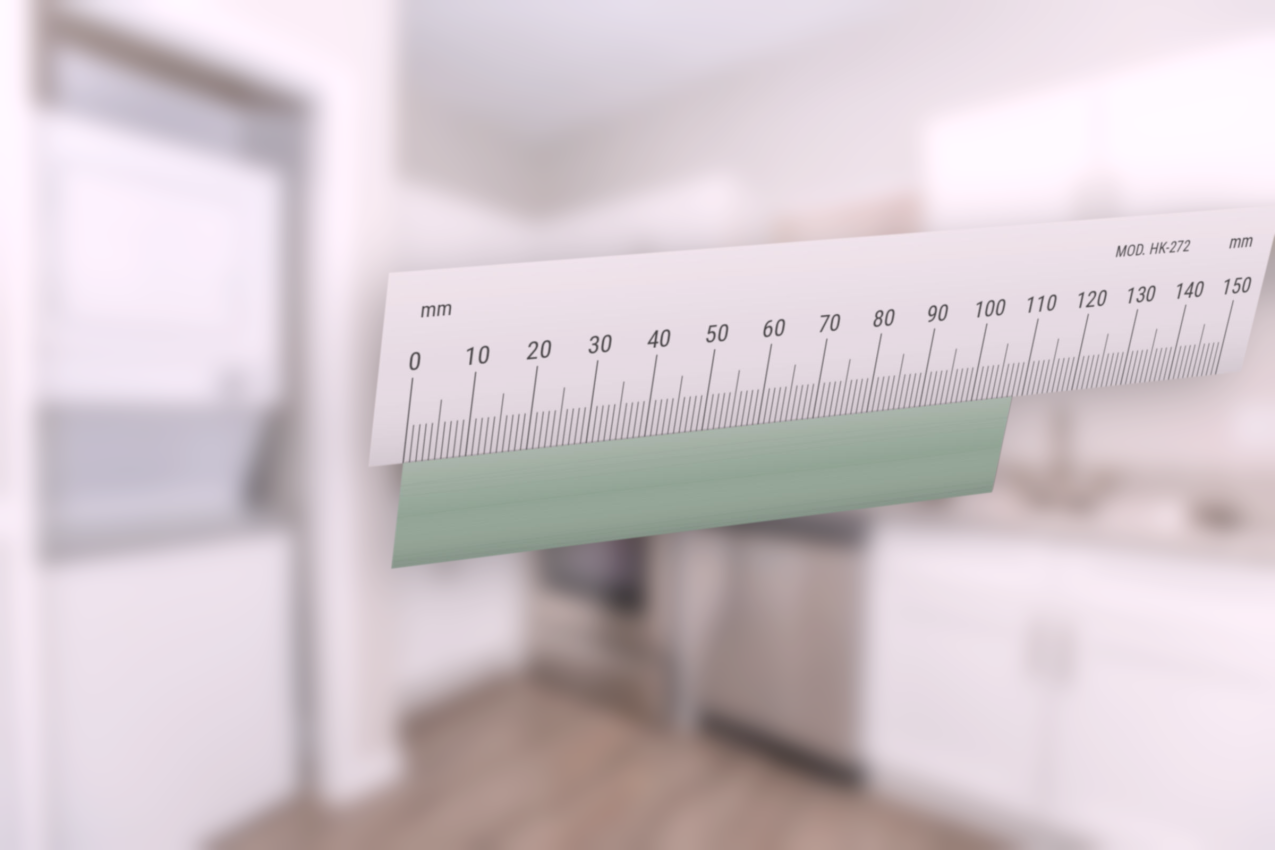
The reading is 108 mm
